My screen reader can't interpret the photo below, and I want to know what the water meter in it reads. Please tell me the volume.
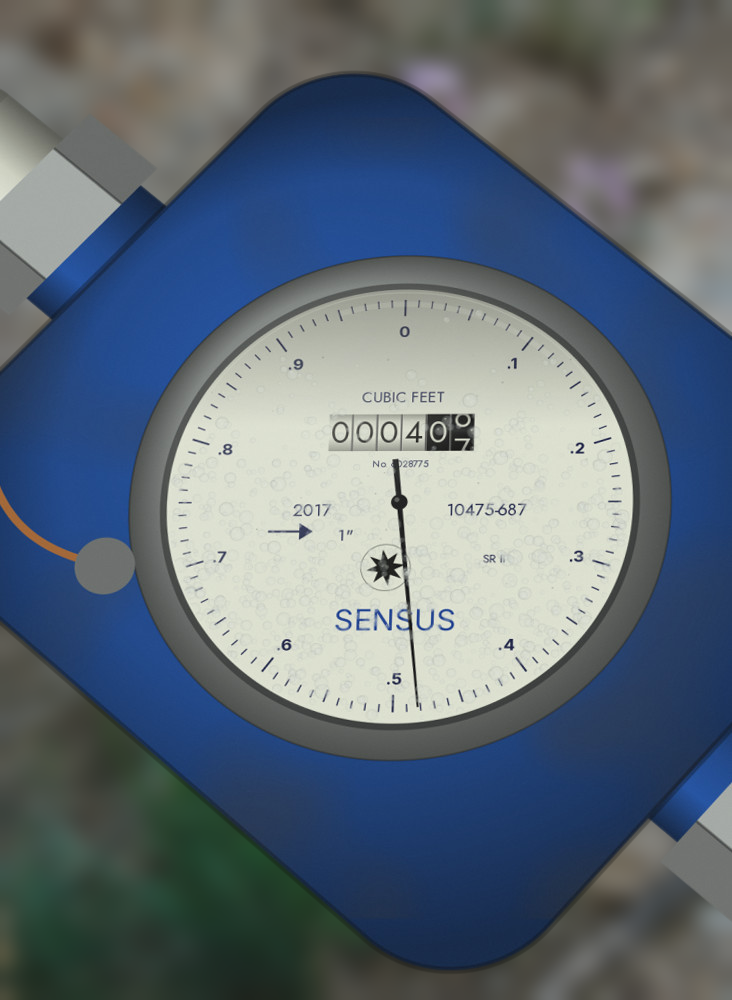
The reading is 406.48 ft³
